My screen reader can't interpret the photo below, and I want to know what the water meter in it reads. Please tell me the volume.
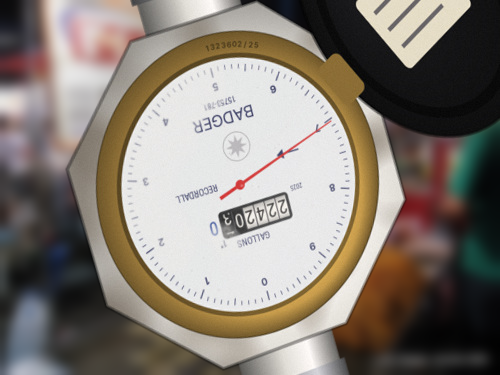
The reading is 2242027.0 gal
